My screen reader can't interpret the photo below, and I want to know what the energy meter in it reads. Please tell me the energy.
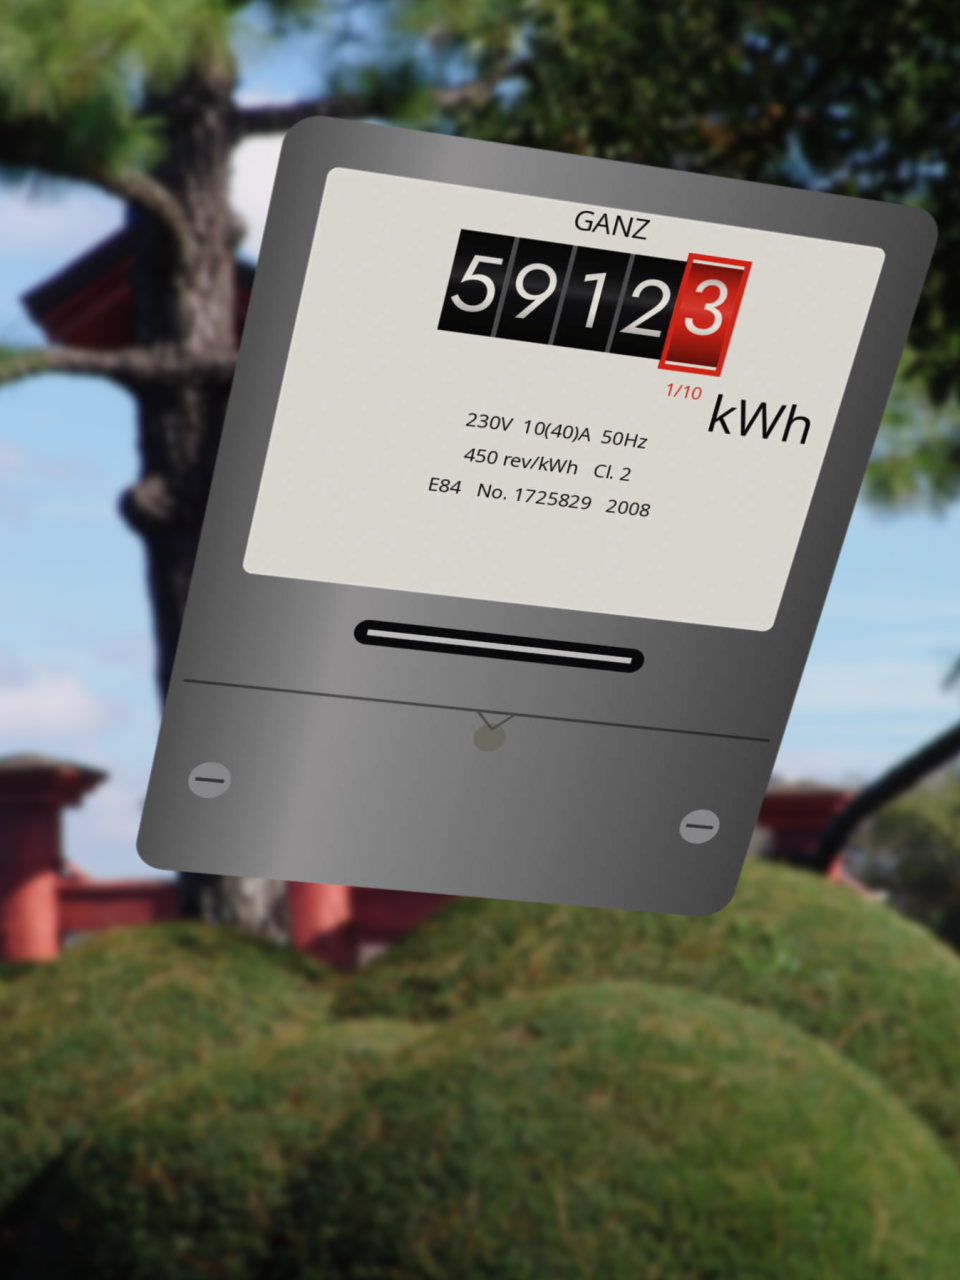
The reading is 5912.3 kWh
